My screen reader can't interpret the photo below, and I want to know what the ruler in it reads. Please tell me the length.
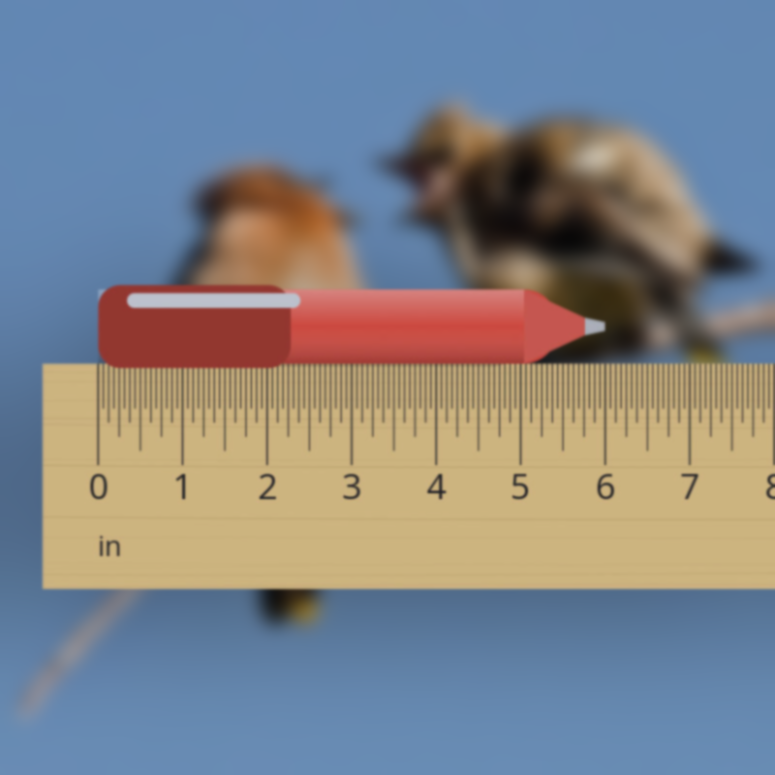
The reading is 6 in
